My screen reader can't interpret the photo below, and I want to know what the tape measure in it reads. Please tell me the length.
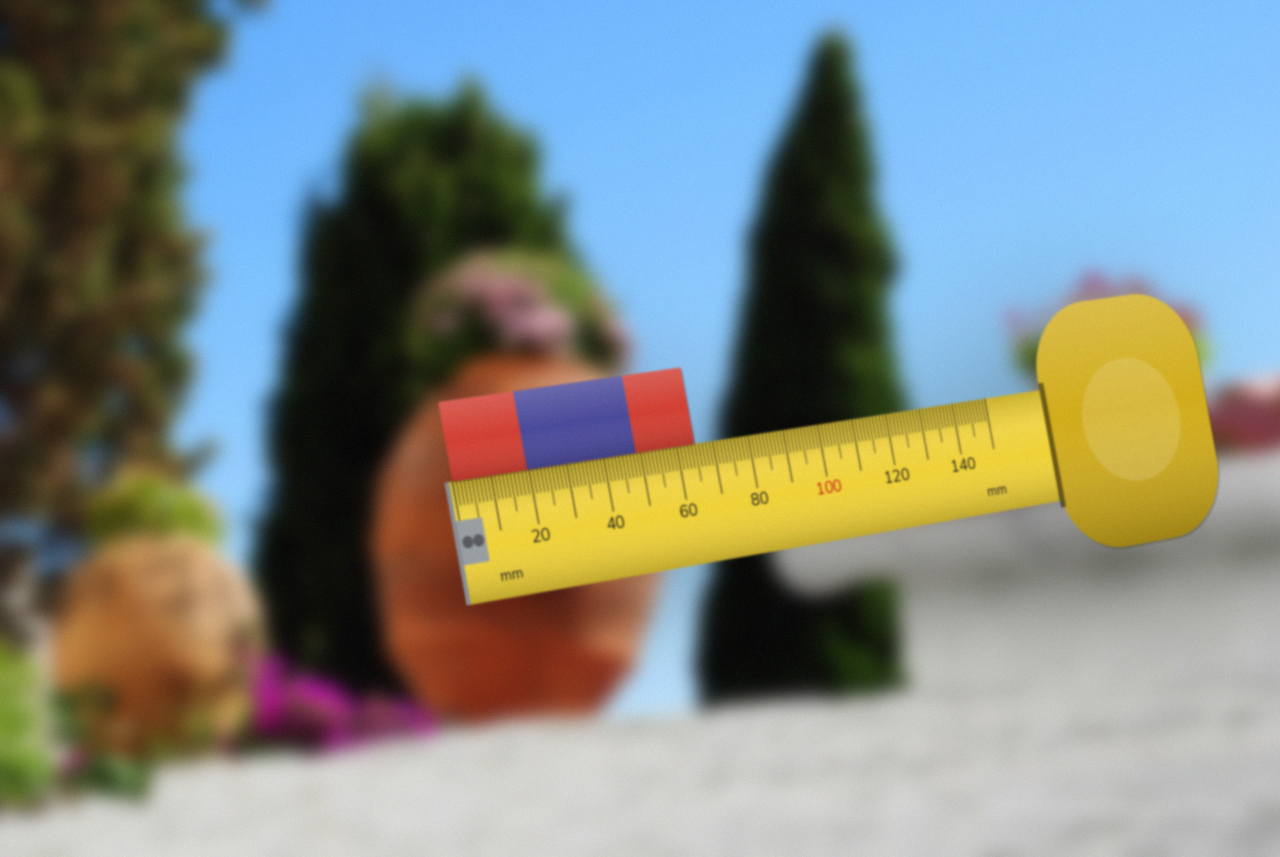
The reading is 65 mm
